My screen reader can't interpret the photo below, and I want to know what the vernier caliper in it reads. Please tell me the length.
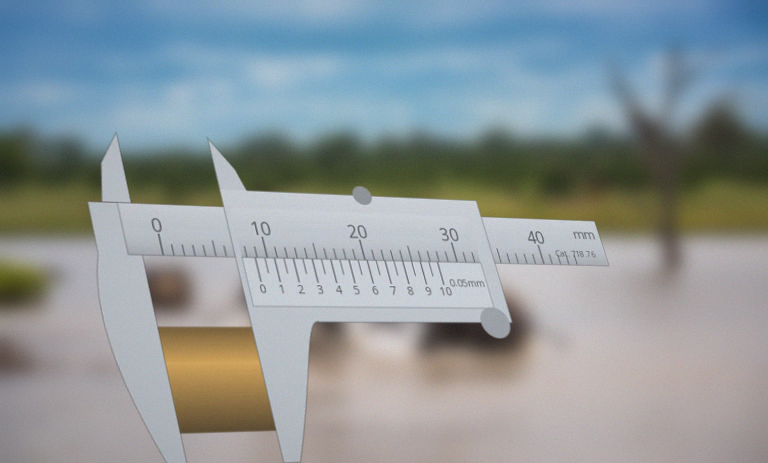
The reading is 8.8 mm
